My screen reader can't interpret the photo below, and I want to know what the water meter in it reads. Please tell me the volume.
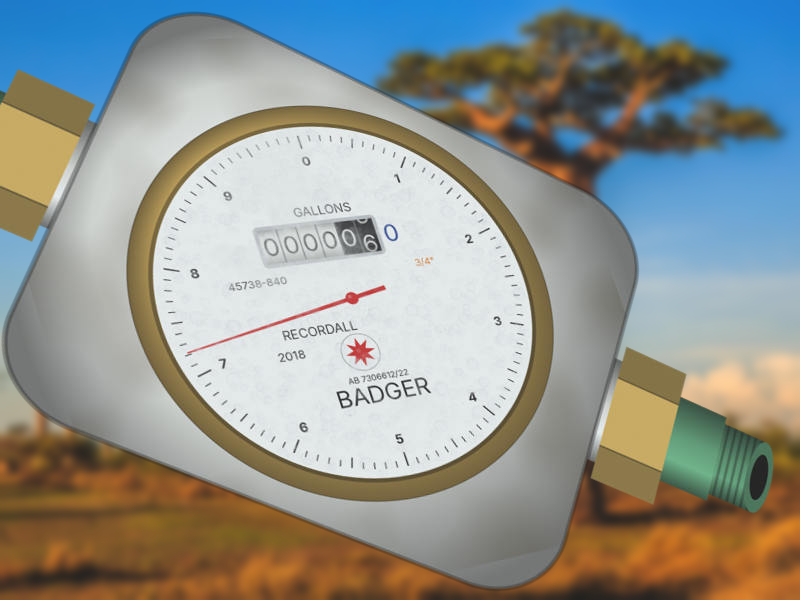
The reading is 57.2 gal
